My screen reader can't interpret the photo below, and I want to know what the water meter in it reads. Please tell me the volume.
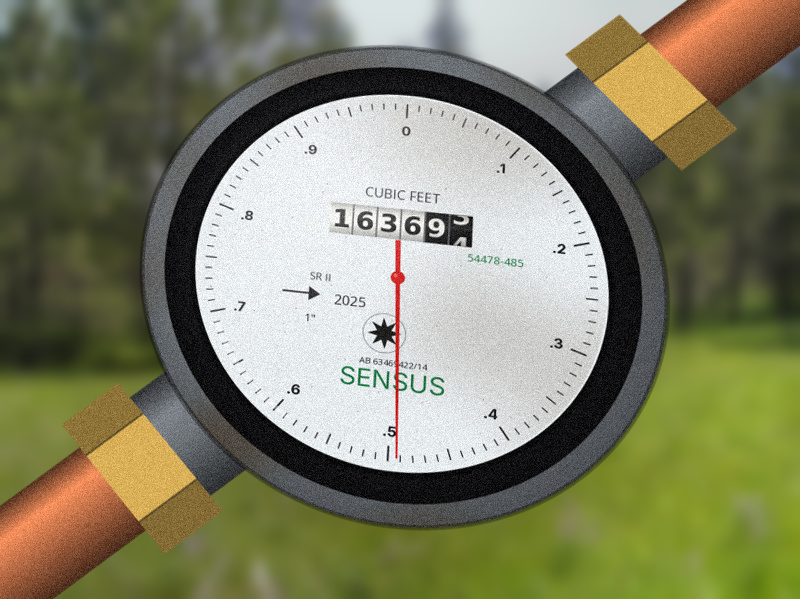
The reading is 163693.49 ft³
